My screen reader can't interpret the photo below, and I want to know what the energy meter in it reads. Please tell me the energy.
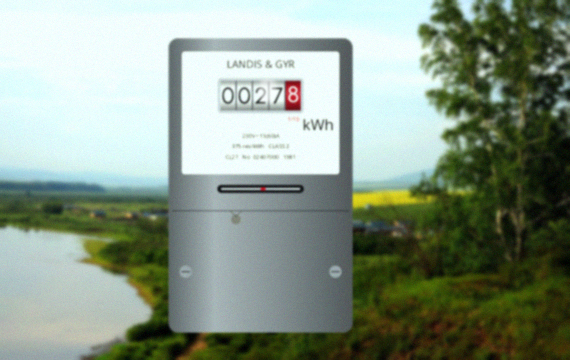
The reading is 27.8 kWh
